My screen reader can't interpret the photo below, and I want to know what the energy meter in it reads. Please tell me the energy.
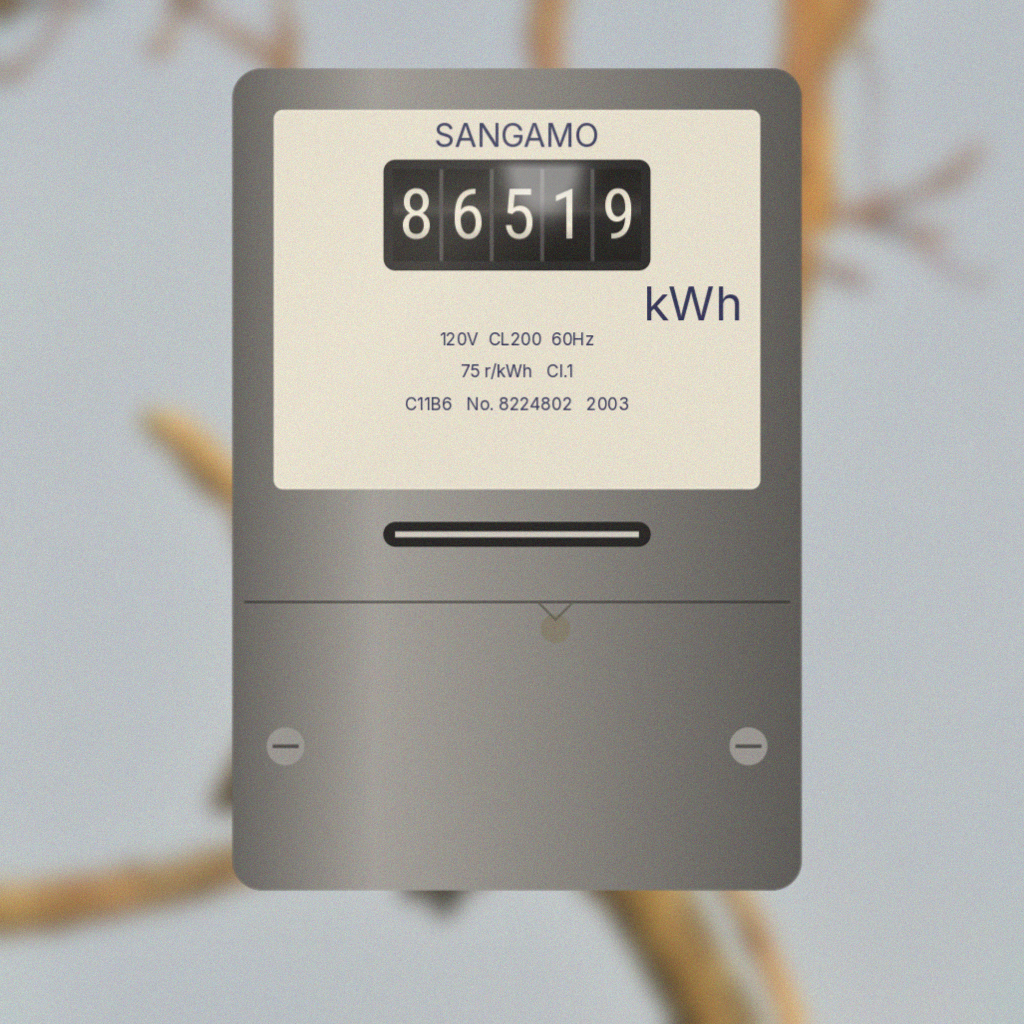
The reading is 86519 kWh
